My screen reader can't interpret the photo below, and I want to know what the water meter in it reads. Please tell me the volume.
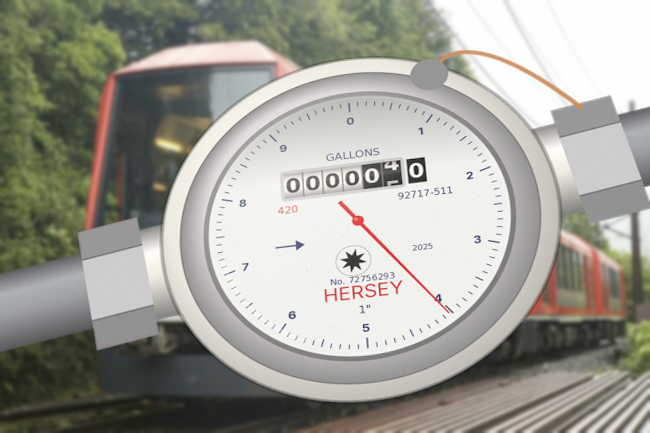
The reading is 44.0 gal
